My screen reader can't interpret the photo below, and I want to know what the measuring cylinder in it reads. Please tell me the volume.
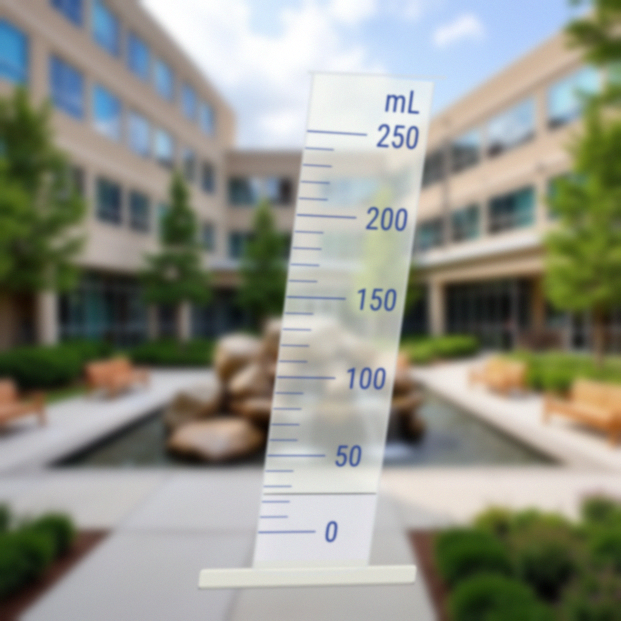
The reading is 25 mL
